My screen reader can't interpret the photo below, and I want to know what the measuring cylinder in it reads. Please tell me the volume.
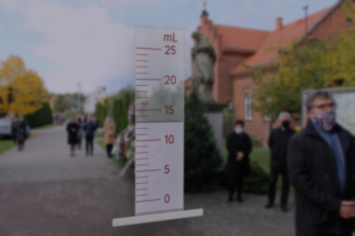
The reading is 13 mL
